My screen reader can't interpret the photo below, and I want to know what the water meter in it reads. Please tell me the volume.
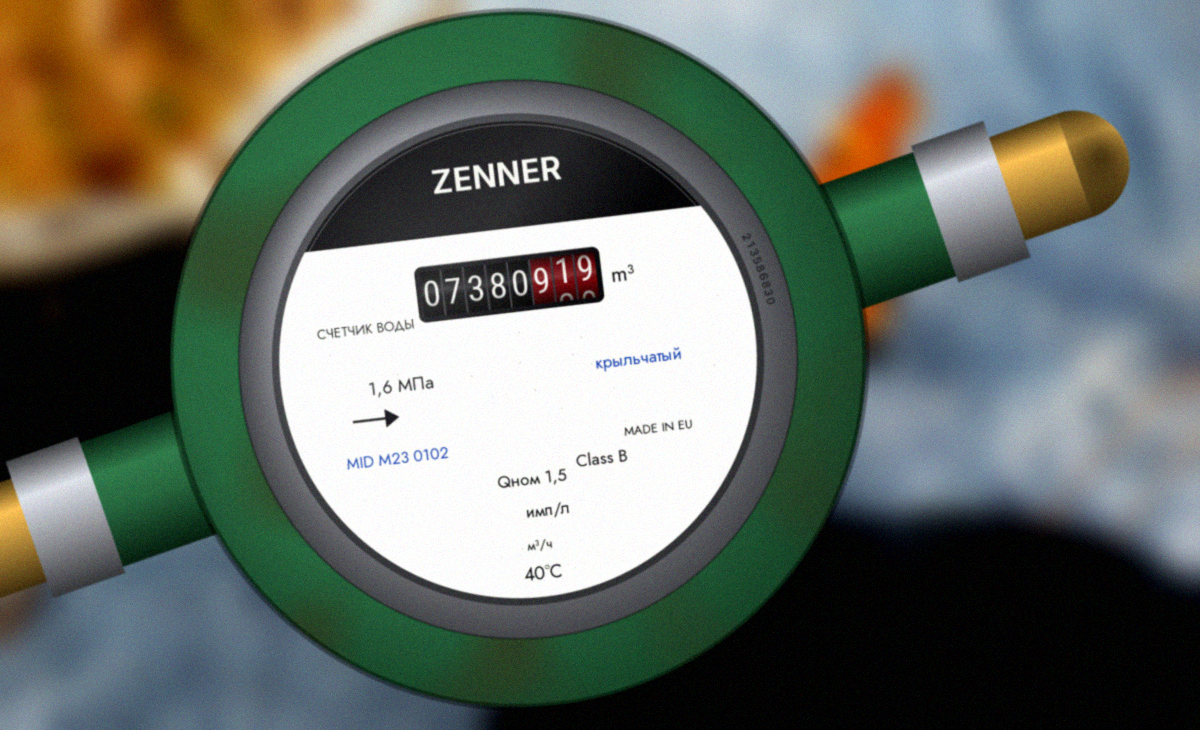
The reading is 7380.919 m³
